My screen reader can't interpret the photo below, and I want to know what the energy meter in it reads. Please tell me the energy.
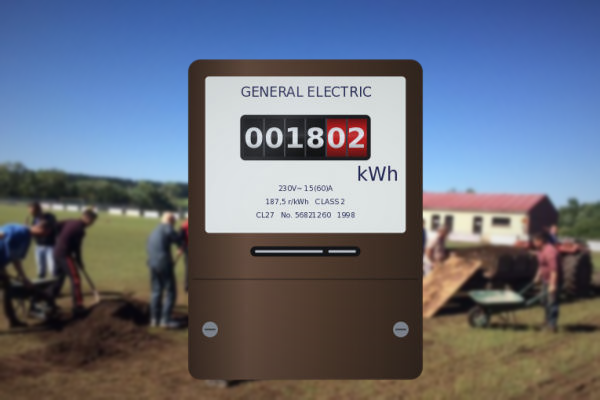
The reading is 18.02 kWh
